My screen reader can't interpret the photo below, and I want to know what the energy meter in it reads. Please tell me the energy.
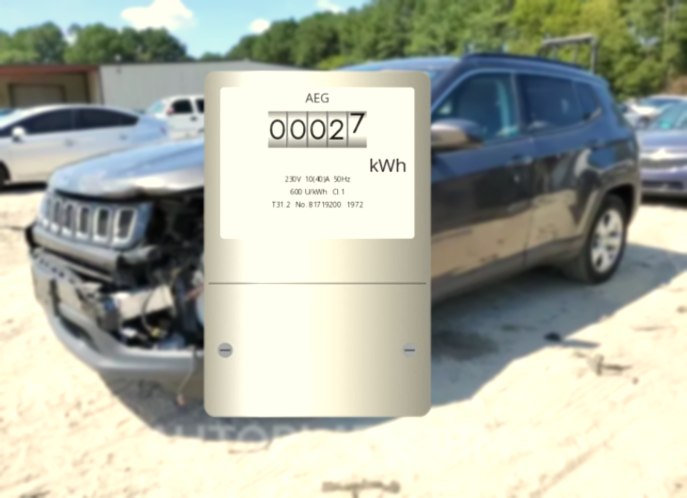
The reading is 27 kWh
